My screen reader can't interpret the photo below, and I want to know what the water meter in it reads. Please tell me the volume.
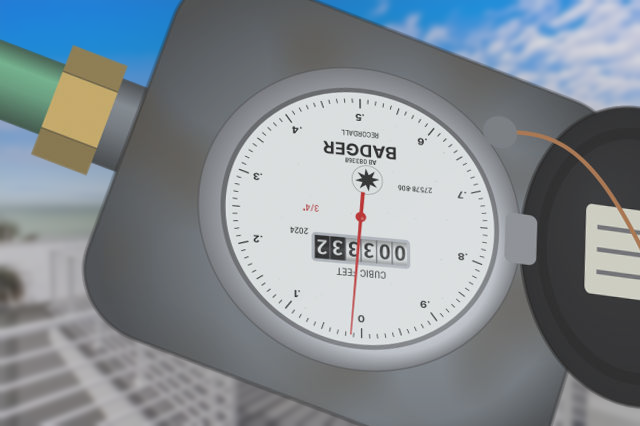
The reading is 3332.01 ft³
